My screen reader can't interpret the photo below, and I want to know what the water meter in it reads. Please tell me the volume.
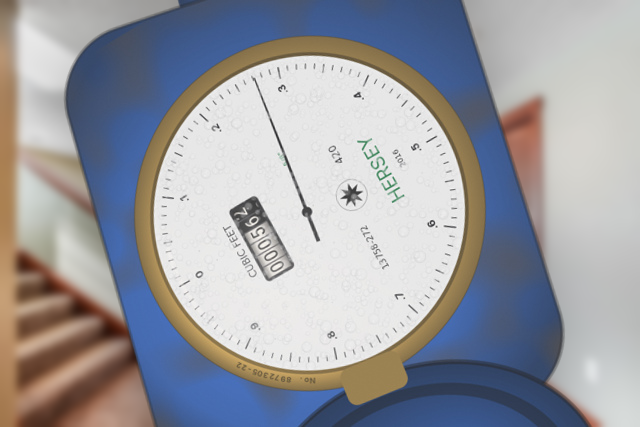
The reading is 562.27 ft³
